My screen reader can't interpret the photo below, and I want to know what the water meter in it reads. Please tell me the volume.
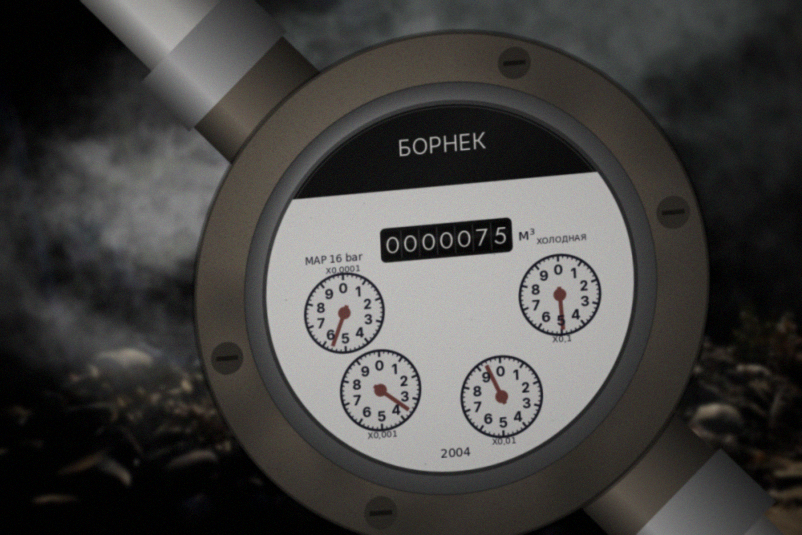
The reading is 75.4935 m³
